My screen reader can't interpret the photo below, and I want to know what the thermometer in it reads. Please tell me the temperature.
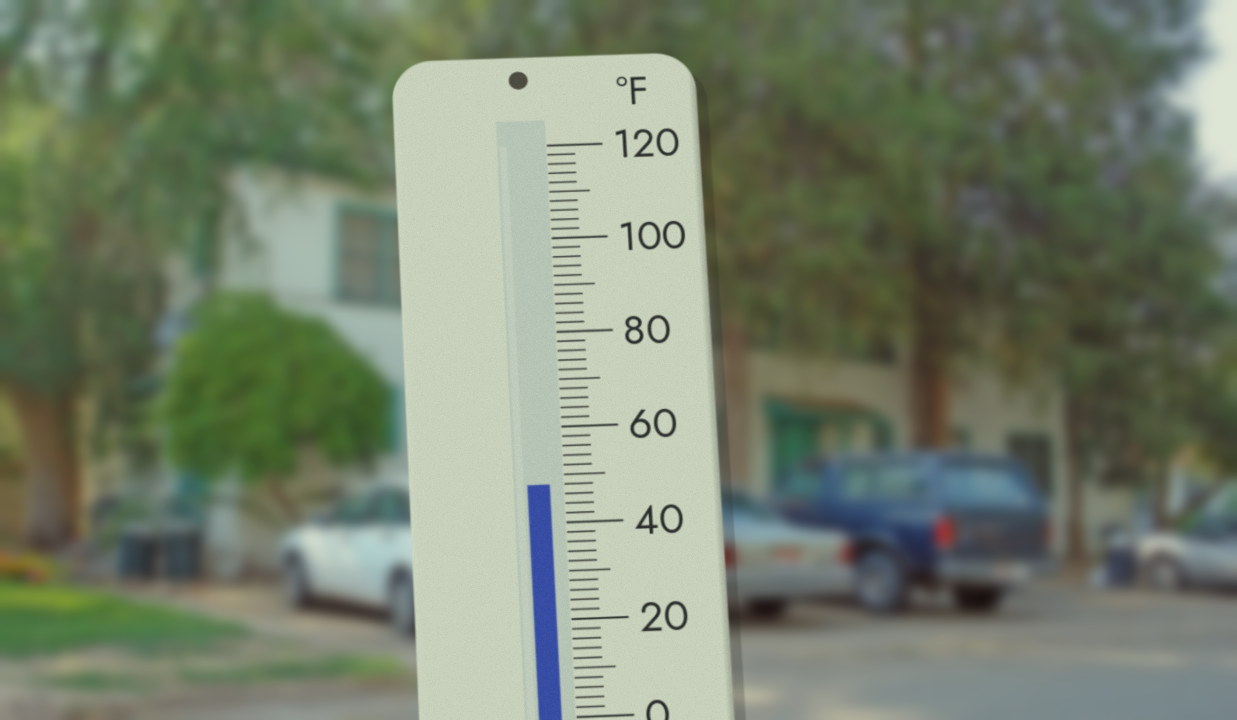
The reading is 48 °F
